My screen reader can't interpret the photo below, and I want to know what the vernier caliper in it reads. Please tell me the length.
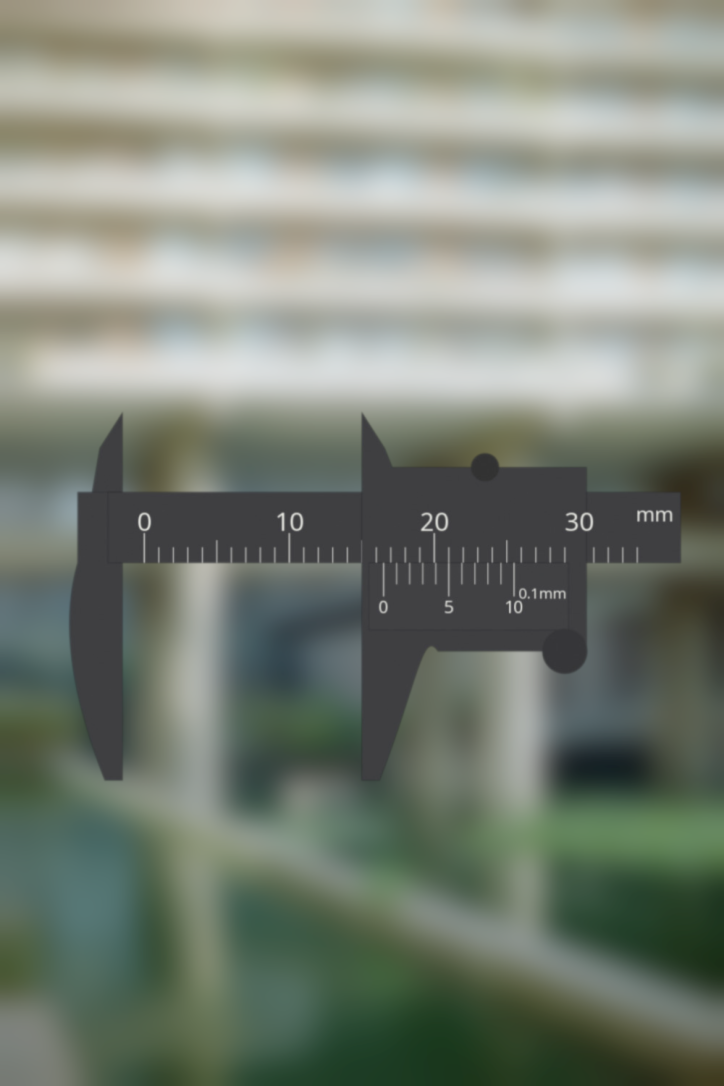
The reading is 16.5 mm
